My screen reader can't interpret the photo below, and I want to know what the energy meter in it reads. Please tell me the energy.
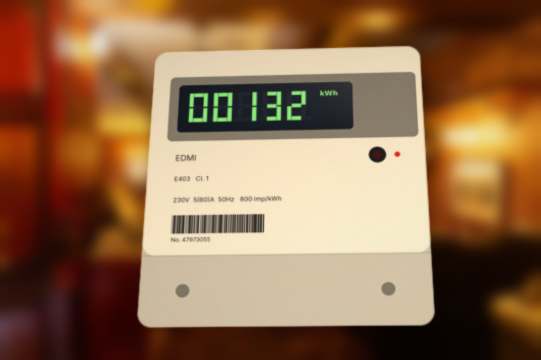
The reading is 132 kWh
